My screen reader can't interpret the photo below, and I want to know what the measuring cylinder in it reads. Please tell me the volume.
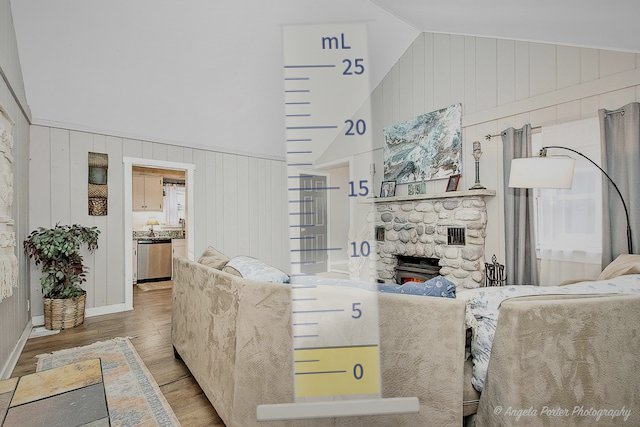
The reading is 2 mL
